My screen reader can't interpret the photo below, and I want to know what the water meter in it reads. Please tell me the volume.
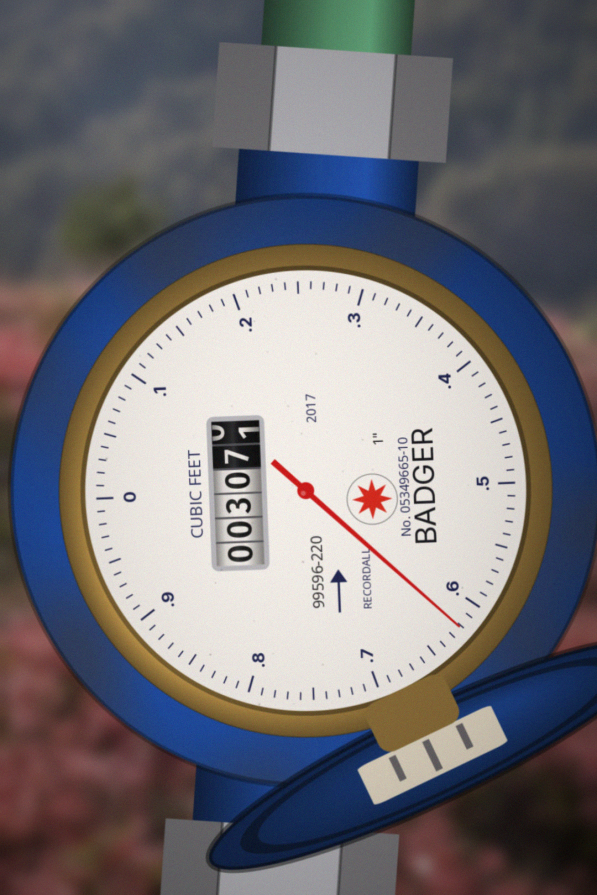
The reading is 3070.62 ft³
